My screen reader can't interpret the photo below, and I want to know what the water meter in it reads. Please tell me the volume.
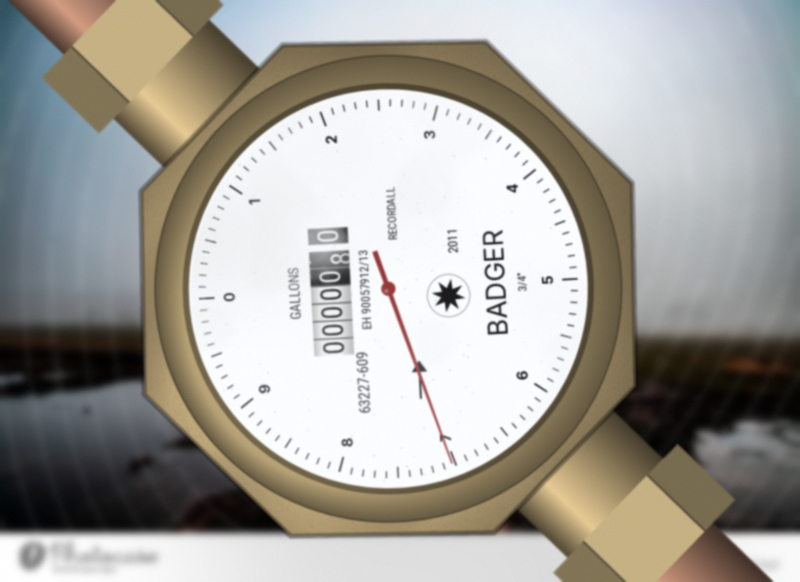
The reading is 77.0 gal
